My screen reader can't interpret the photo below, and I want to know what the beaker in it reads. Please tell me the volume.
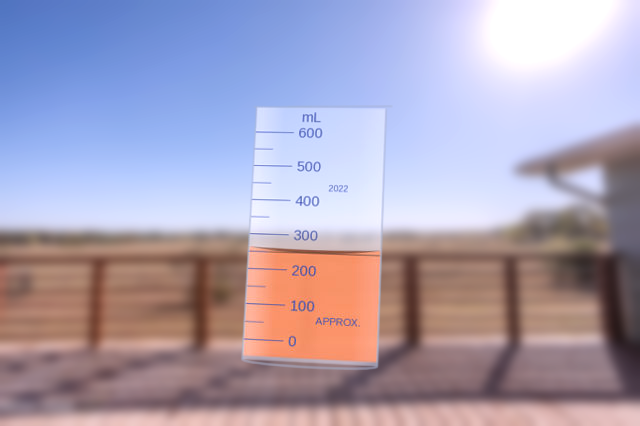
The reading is 250 mL
